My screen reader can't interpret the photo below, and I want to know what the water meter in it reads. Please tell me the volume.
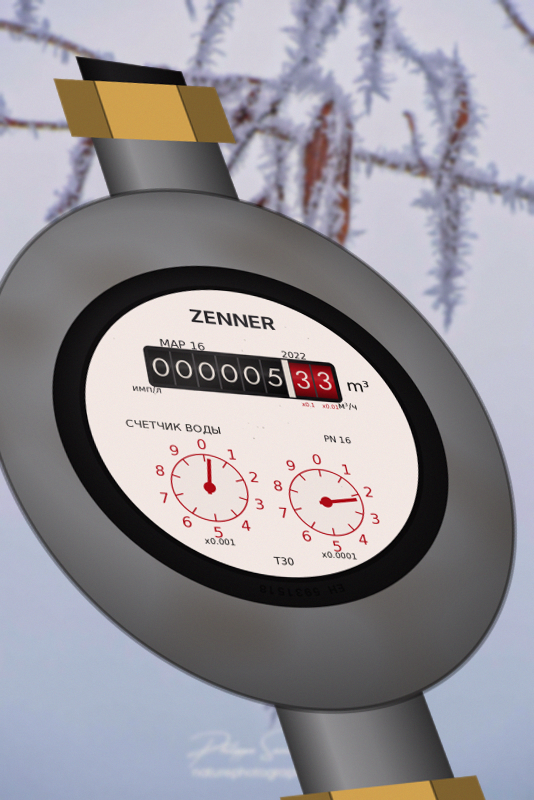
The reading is 5.3302 m³
